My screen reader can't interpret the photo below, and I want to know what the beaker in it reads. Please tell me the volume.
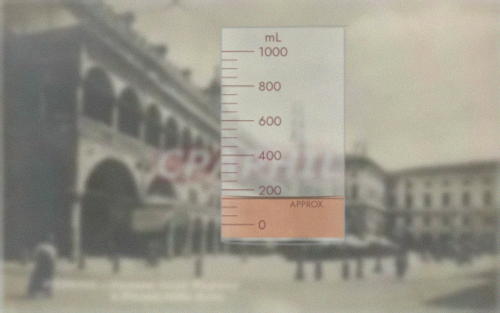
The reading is 150 mL
